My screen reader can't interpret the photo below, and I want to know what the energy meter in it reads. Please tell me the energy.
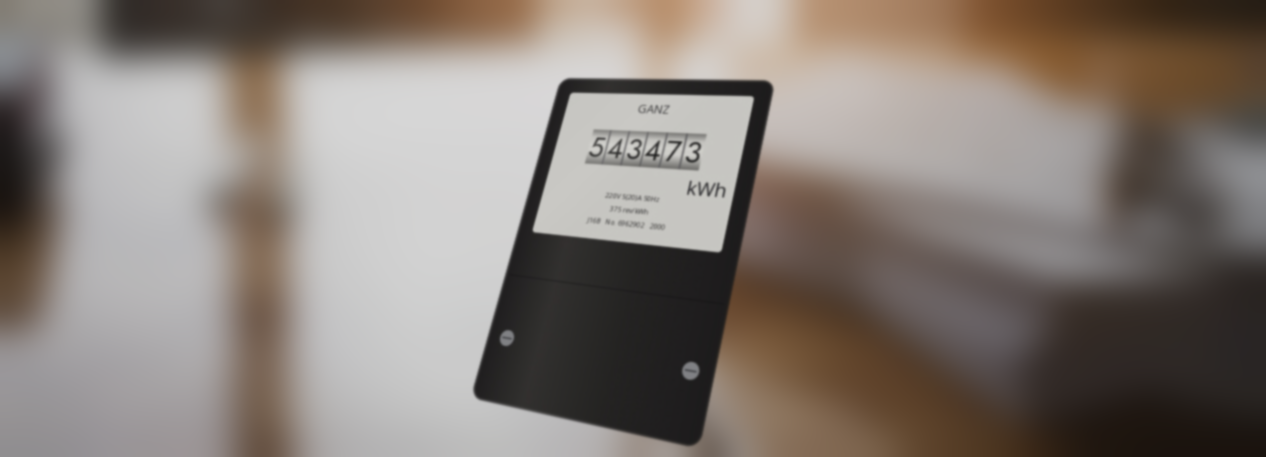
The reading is 543473 kWh
